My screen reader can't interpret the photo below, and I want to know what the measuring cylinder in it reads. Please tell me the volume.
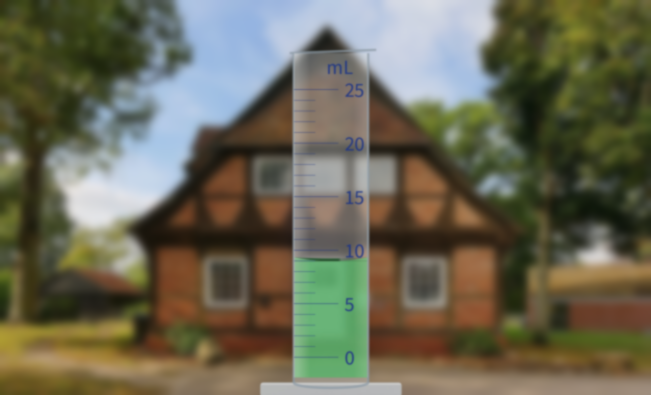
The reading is 9 mL
